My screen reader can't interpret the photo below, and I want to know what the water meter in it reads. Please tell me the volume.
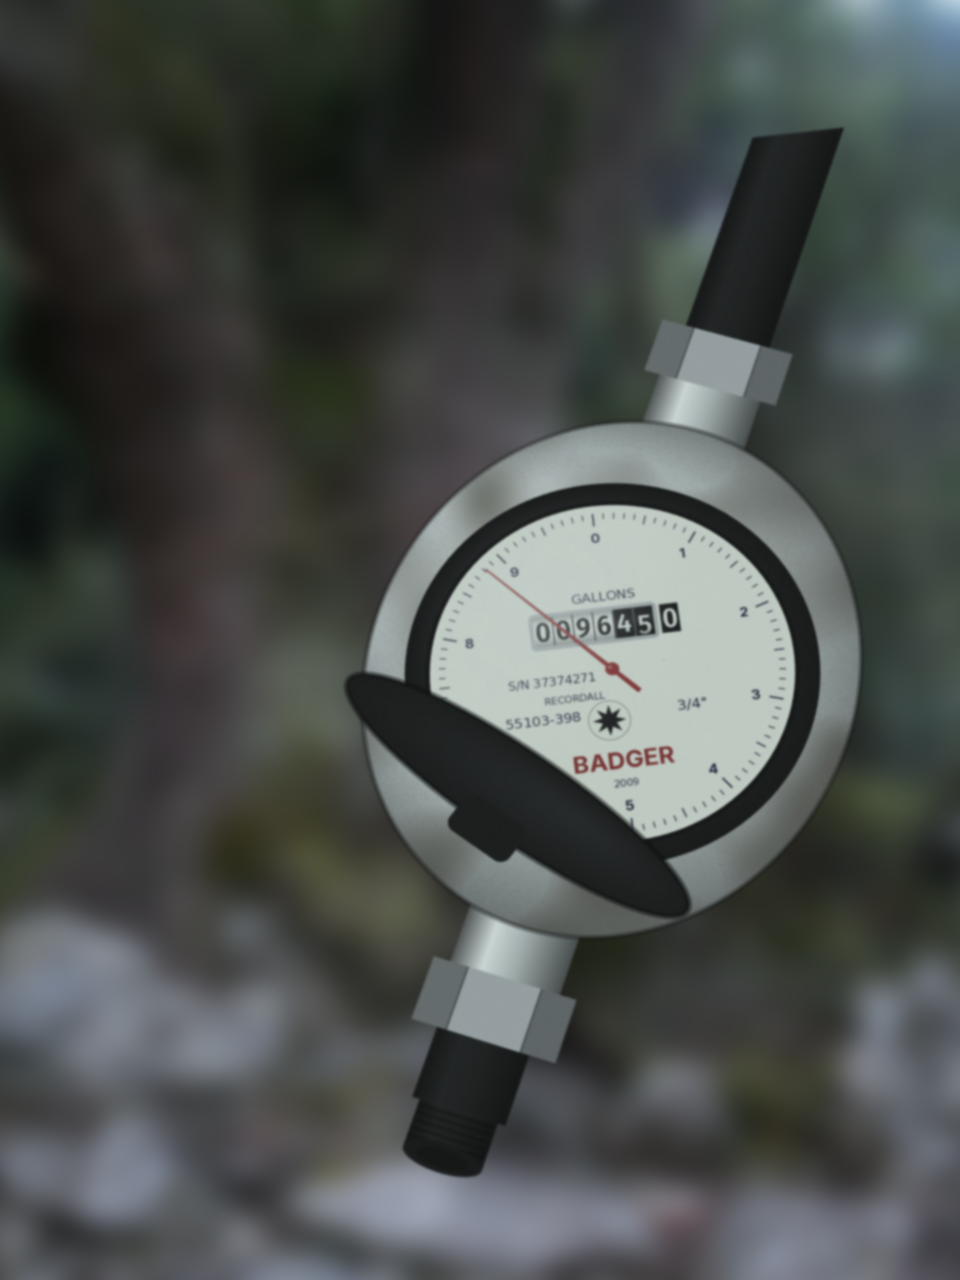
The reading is 96448.8 gal
